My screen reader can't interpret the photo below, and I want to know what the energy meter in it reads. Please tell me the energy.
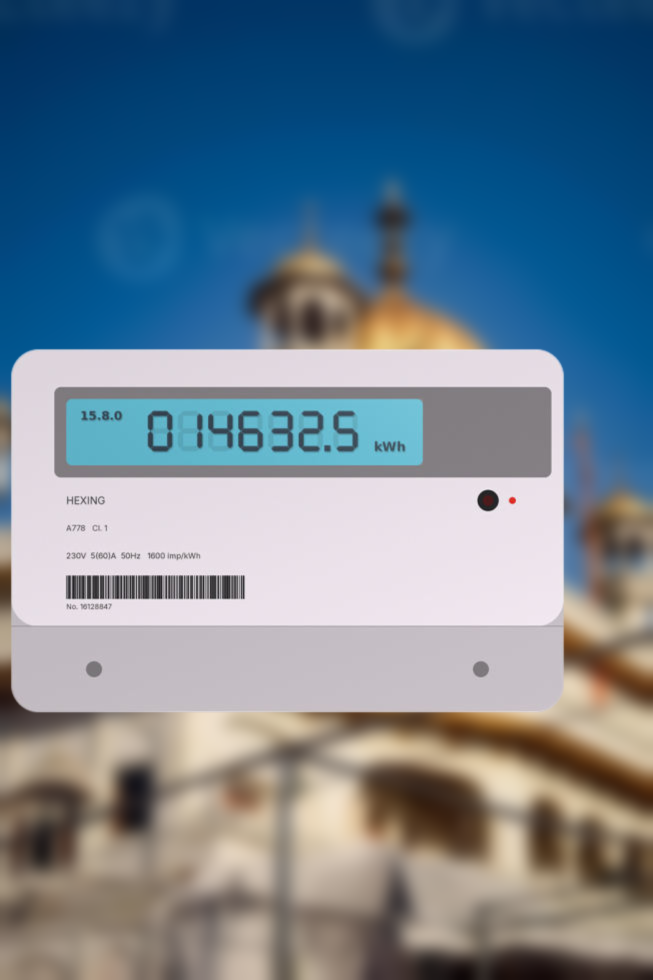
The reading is 14632.5 kWh
